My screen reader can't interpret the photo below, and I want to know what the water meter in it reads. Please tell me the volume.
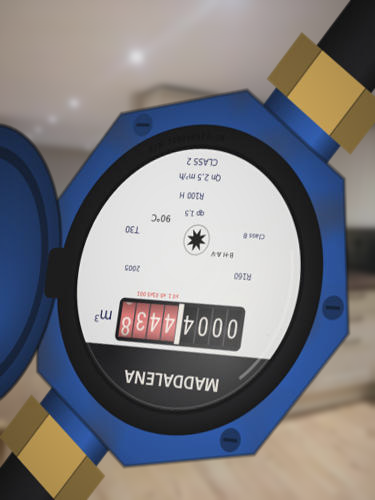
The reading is 4.4438 m³
